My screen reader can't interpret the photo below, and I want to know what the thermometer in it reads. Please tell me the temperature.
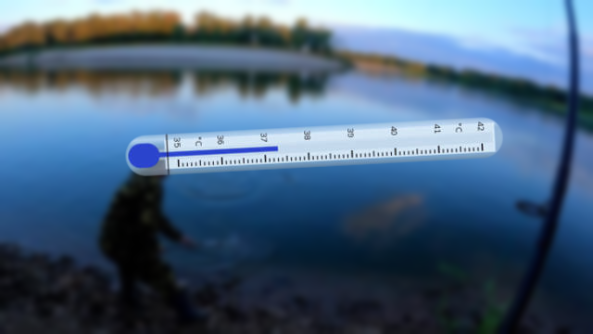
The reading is 37.3 °C
